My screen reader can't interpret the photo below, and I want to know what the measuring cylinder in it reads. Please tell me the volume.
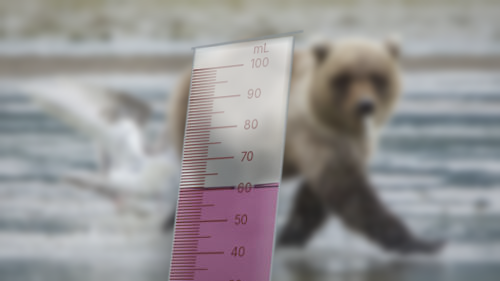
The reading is 60 mL
